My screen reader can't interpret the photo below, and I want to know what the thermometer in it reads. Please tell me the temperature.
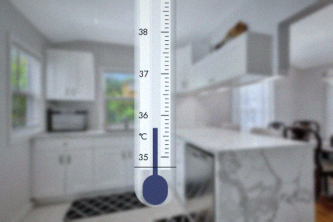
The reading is 35.7 °C
